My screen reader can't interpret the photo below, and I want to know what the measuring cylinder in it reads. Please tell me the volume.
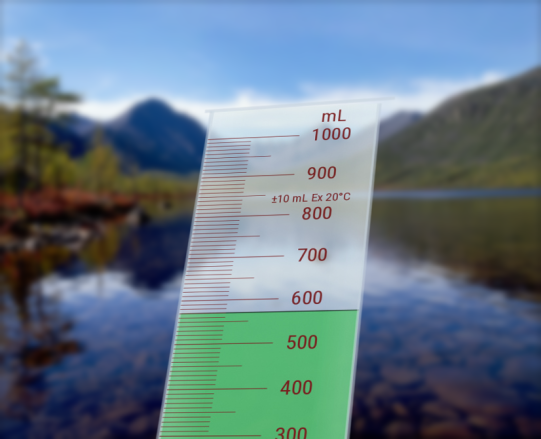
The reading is 570 mL
